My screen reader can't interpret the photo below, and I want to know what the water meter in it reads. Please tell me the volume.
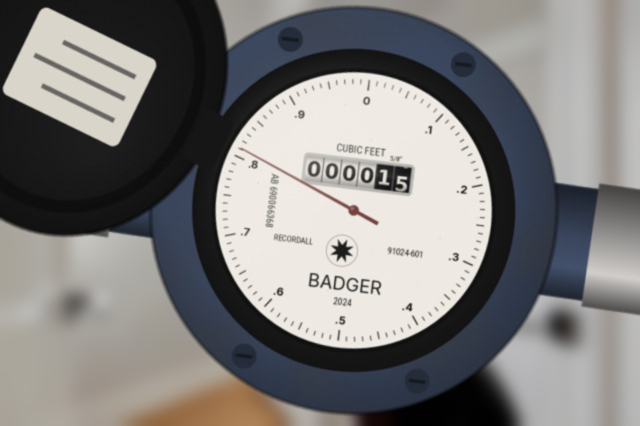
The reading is 14.81 ft³
